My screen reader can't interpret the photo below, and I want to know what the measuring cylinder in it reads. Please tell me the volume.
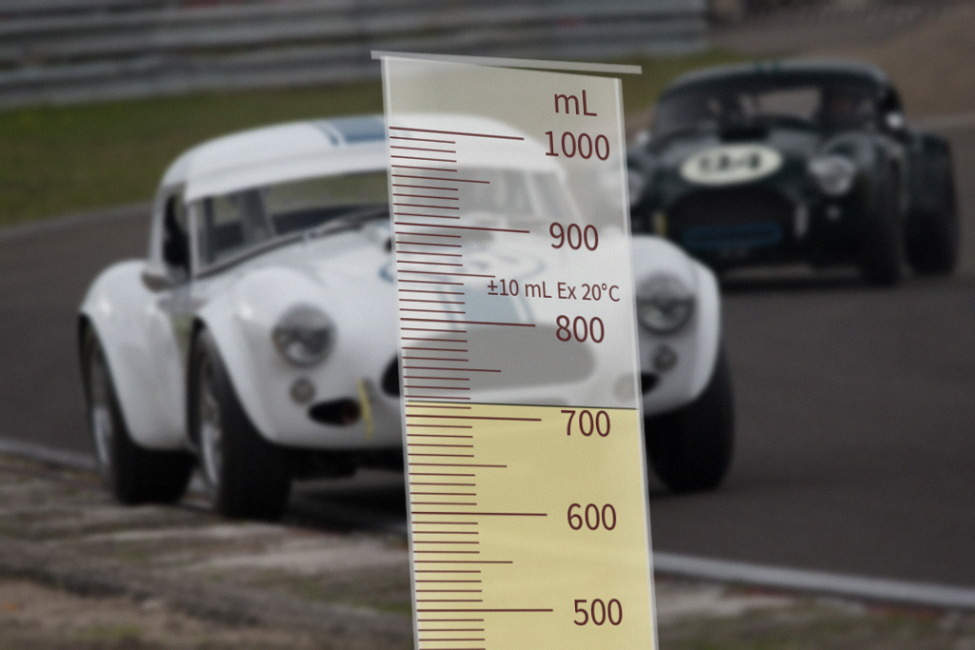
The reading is 715 mL
